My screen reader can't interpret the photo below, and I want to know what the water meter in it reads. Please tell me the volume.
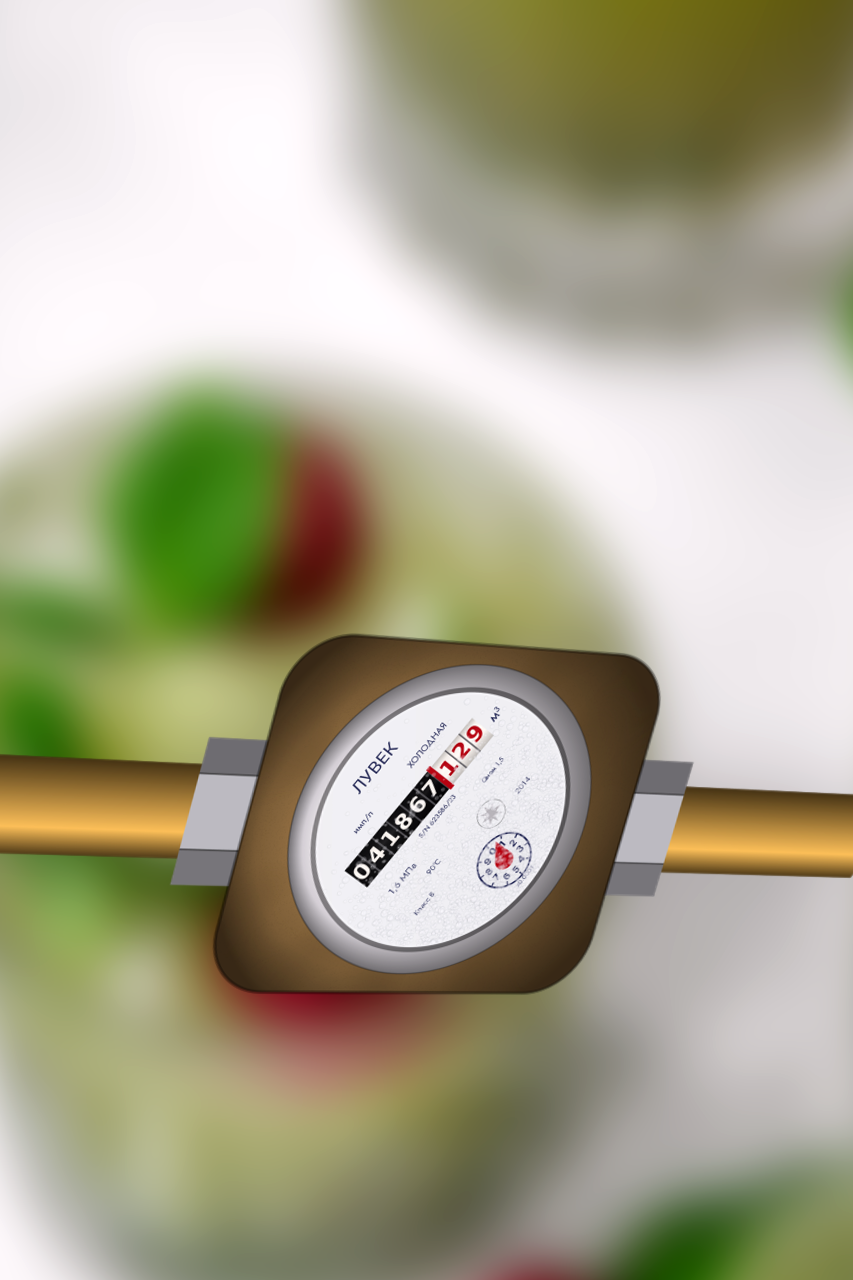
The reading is 41867.1290 m³
